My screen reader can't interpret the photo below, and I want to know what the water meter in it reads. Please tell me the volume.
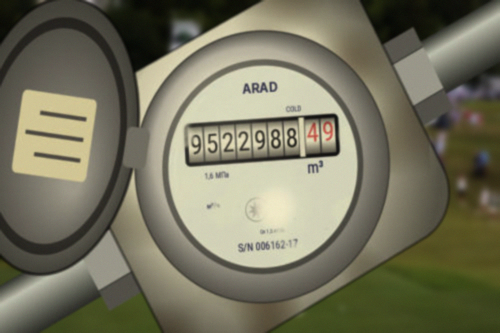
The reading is 9522988.49 m³
